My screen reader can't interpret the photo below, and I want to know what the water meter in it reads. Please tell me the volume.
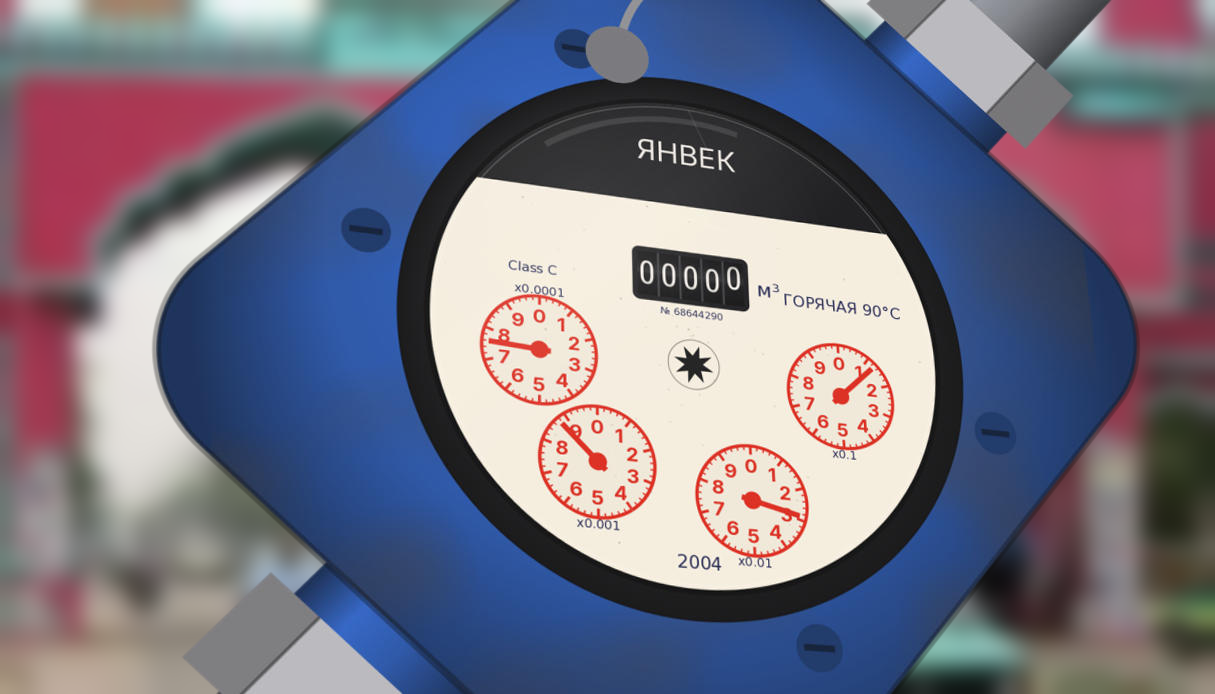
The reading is 0.1287 m³
